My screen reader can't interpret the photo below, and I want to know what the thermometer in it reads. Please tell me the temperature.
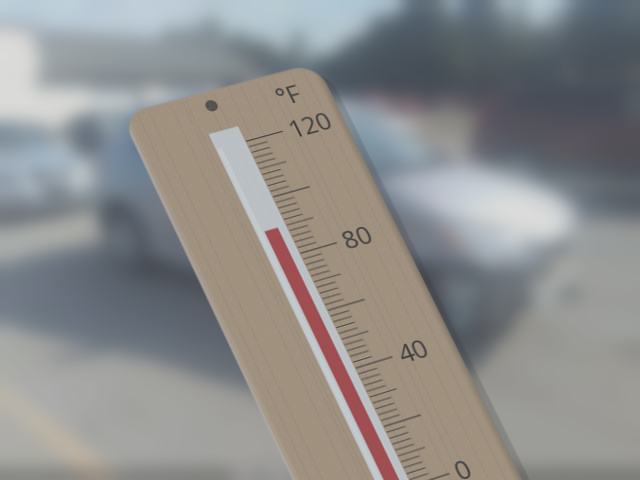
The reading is 90 °F
